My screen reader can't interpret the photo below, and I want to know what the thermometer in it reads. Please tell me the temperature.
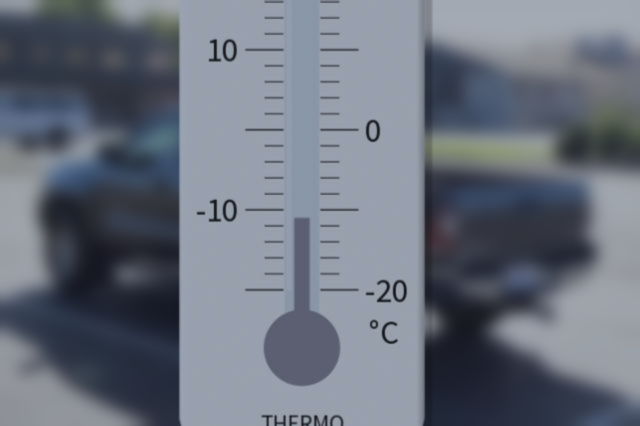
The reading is -11 °C
